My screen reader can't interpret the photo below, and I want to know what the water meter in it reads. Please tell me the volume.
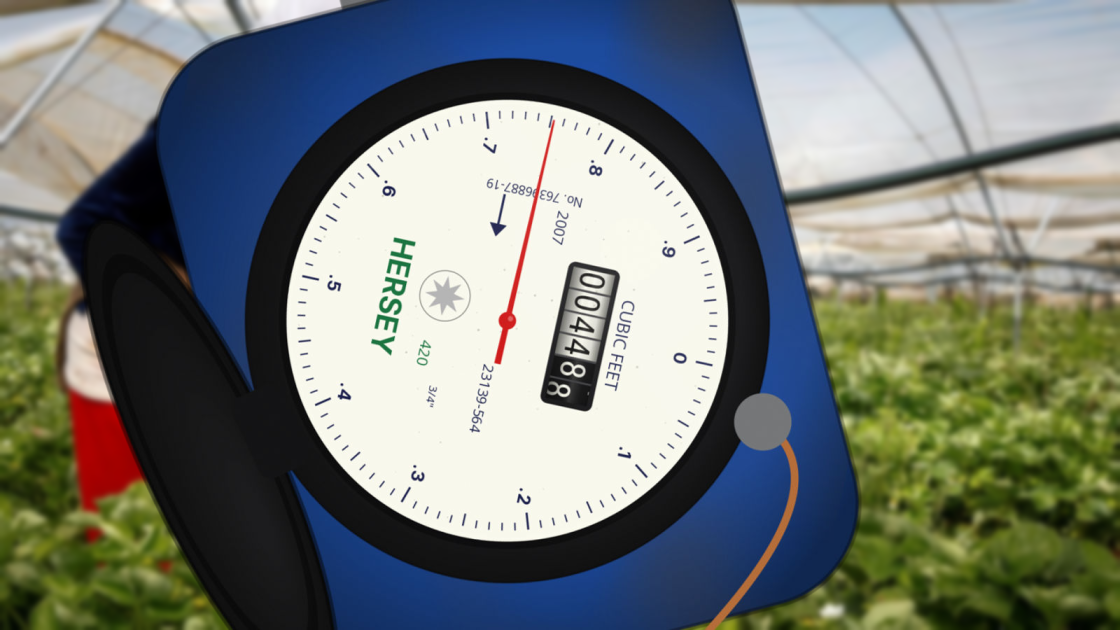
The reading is 4487.75 ft³
